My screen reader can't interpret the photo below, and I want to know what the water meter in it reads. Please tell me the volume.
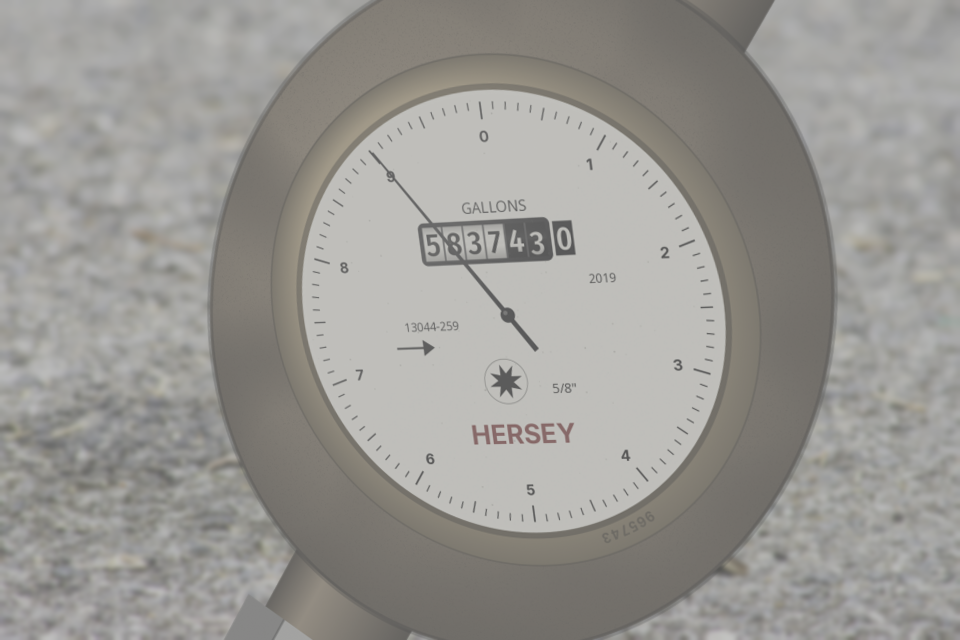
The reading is 5837429.0 gal
